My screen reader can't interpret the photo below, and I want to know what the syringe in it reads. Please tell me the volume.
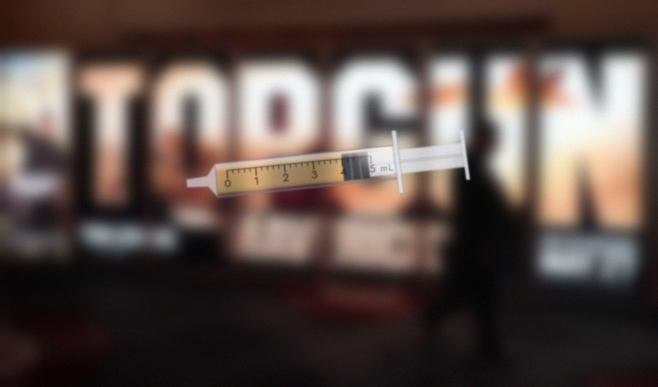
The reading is 4 mL
